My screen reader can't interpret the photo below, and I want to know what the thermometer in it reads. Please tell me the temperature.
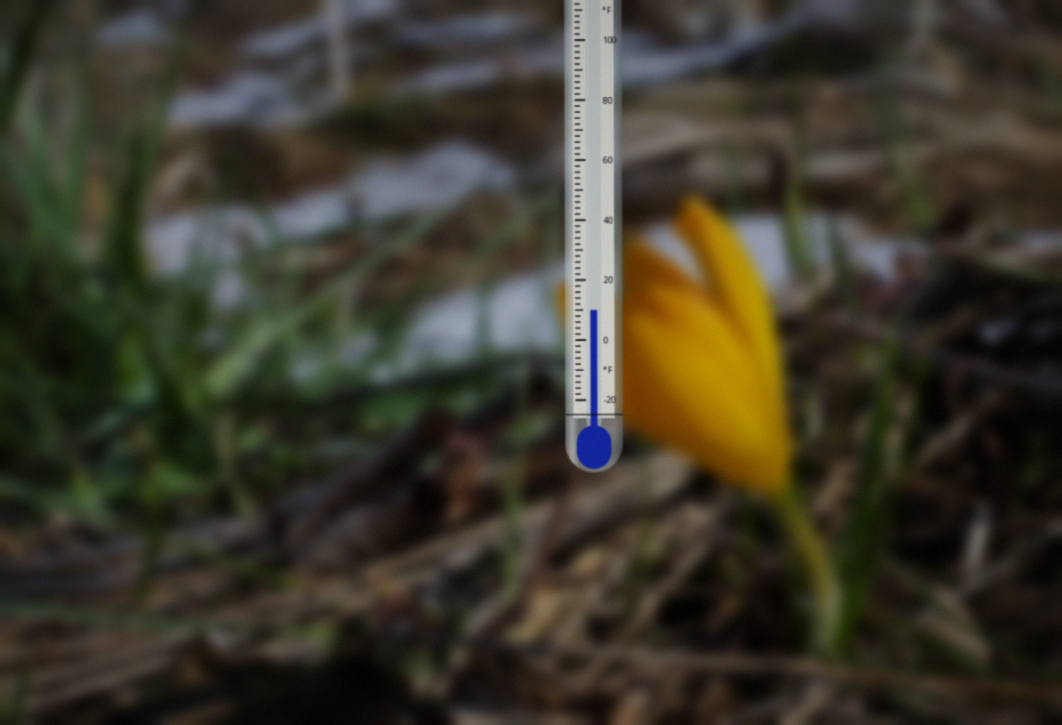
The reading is 10 °F
